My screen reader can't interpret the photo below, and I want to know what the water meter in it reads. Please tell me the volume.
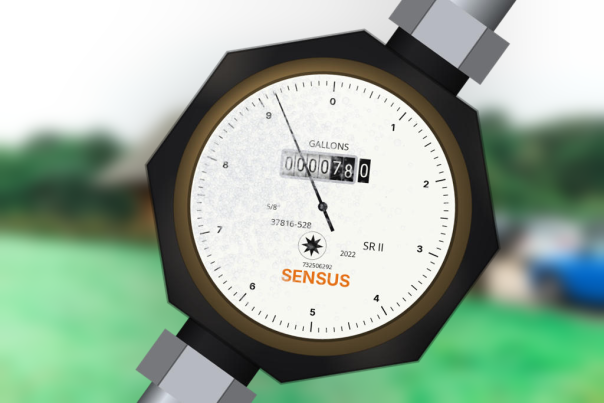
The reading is 779.2 gal
